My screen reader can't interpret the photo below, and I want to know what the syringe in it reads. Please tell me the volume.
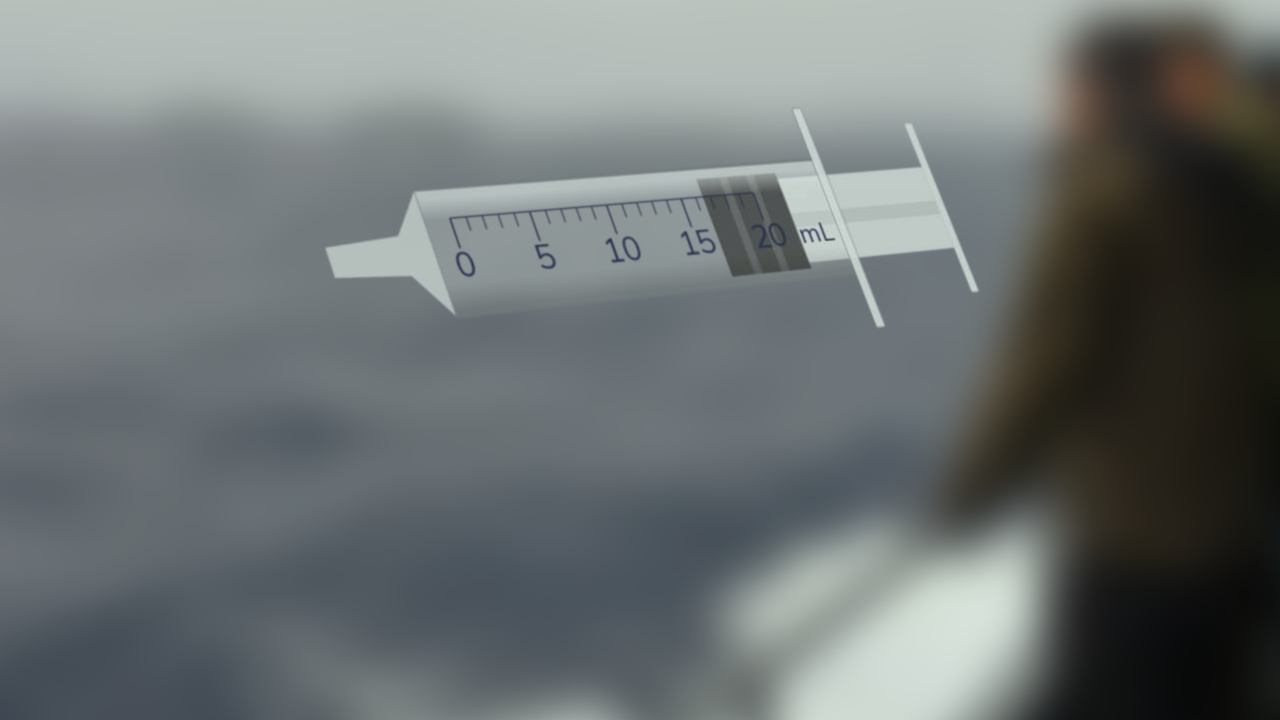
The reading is 16.5 mL
